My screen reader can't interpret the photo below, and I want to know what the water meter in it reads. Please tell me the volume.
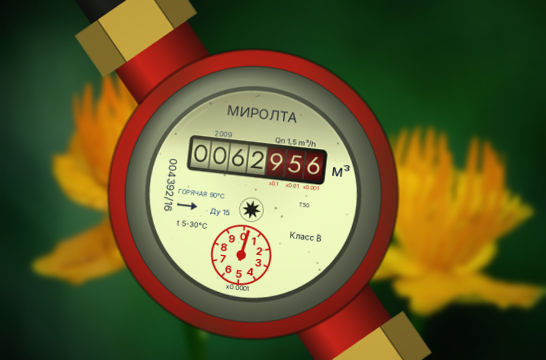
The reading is 62.9560 m³
